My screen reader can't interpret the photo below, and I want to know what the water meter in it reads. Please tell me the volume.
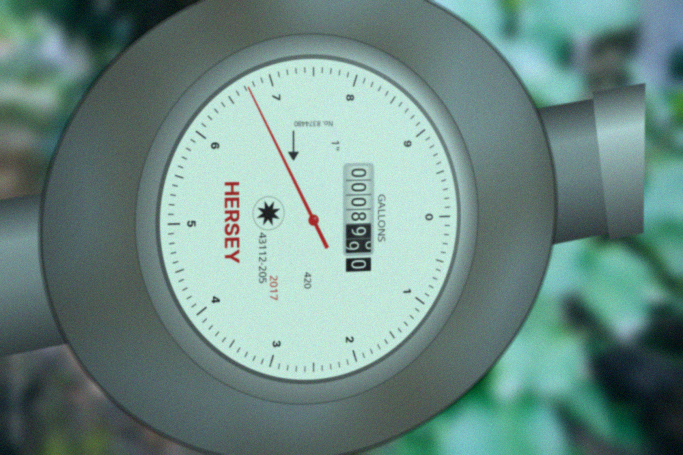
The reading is 8986.7 gal
